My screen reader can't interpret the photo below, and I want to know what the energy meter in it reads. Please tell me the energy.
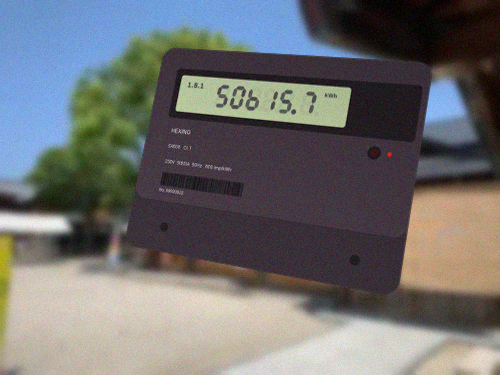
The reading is 50615.7 kWh
